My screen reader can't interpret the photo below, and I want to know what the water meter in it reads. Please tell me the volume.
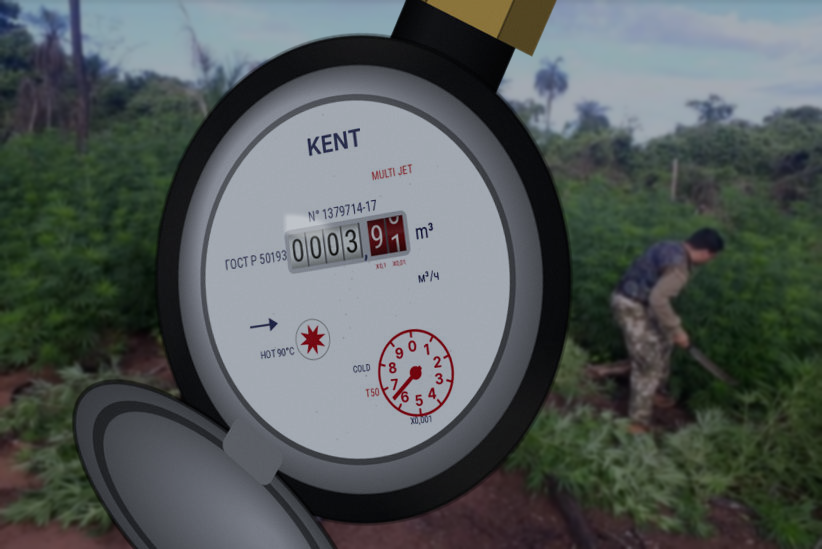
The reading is 3.906 m³
